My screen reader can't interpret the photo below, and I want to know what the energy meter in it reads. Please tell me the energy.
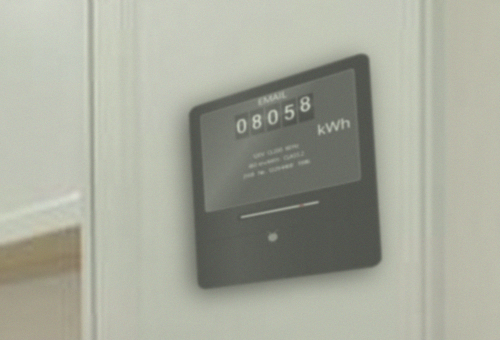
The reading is 8058 kWh
